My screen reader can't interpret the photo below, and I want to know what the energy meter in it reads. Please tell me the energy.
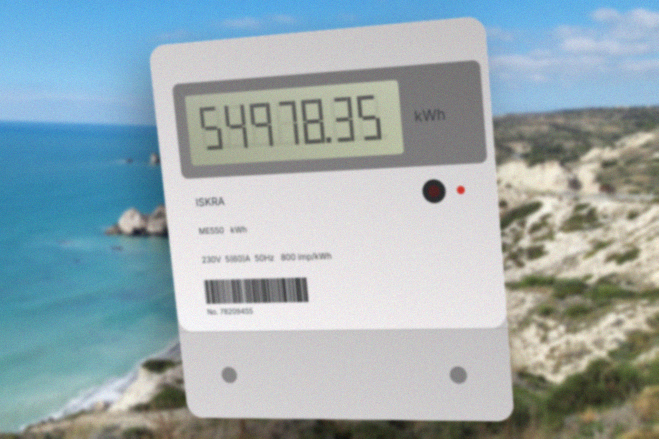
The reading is 54978.35 kWh
